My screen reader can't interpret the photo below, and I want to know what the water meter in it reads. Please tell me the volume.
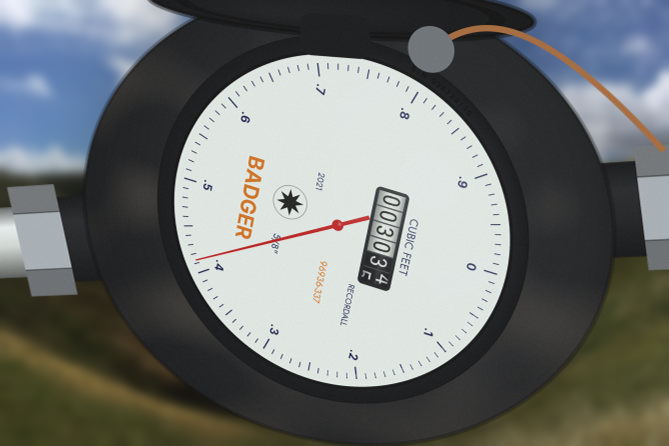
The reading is 3034.41 ft³
